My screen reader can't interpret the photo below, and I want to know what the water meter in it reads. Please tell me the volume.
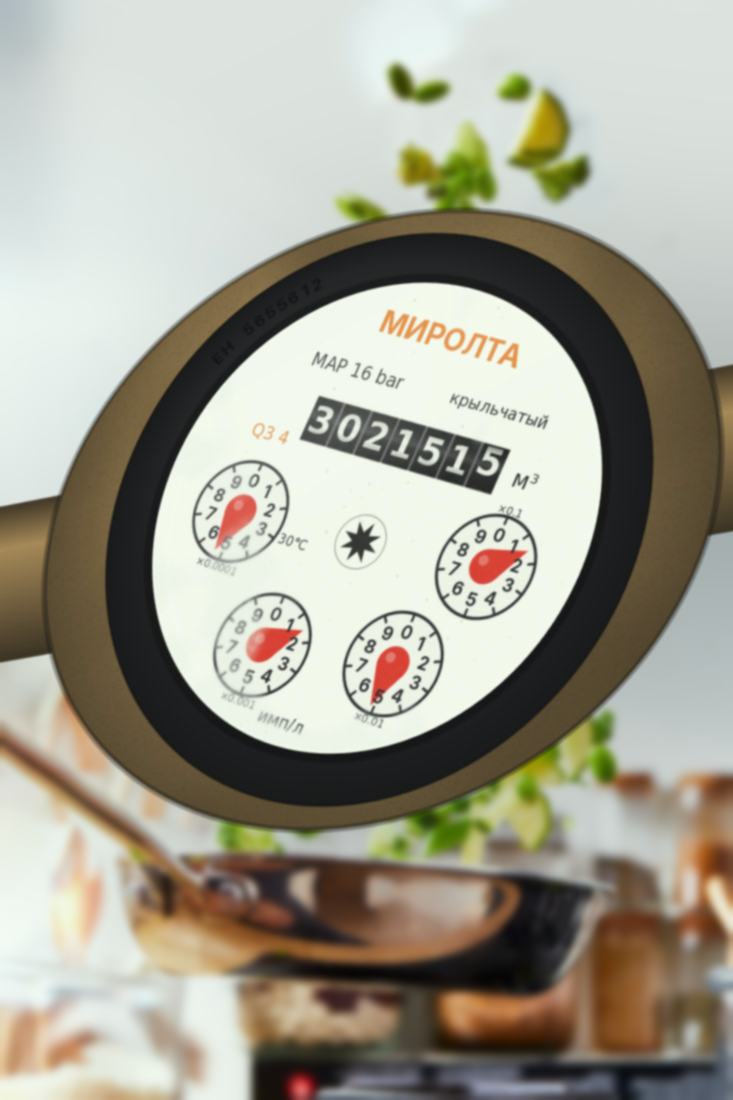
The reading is 3021515.1515 m³
